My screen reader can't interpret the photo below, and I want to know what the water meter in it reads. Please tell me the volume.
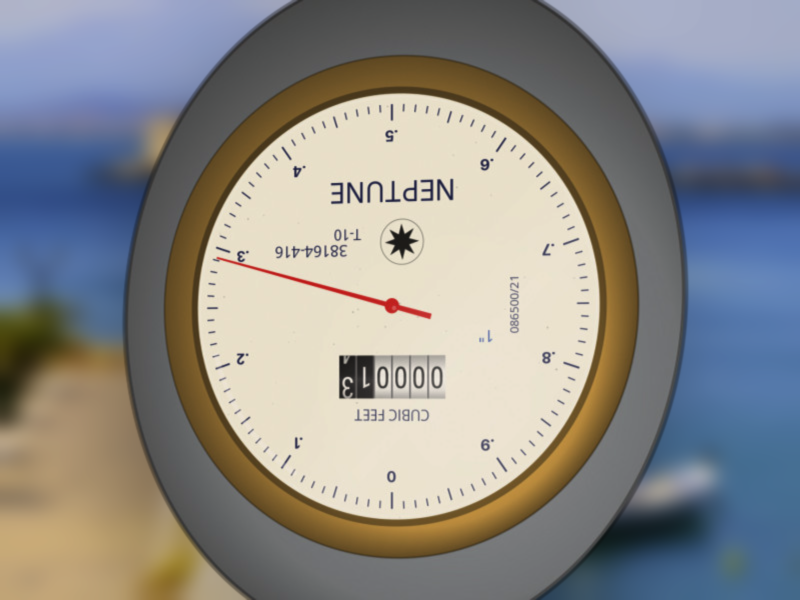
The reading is 13.29 ft³
